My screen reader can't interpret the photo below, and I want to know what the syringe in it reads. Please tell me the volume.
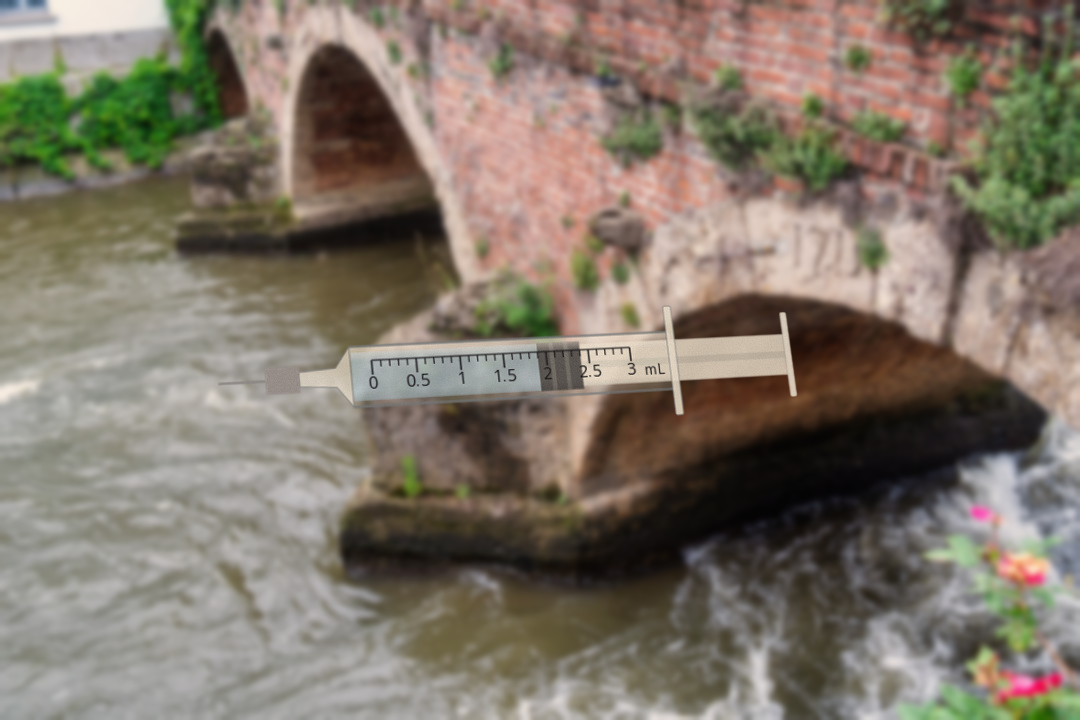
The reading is 1.9 mL
